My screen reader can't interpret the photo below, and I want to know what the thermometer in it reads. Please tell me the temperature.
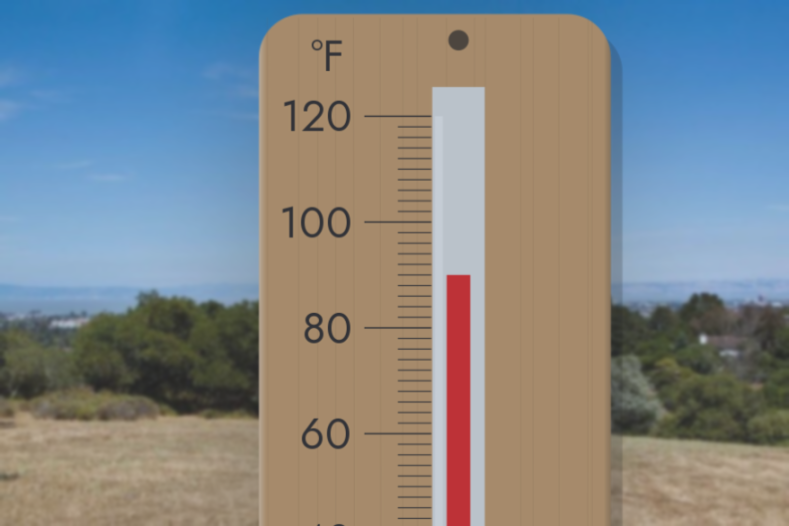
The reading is 90 °F
